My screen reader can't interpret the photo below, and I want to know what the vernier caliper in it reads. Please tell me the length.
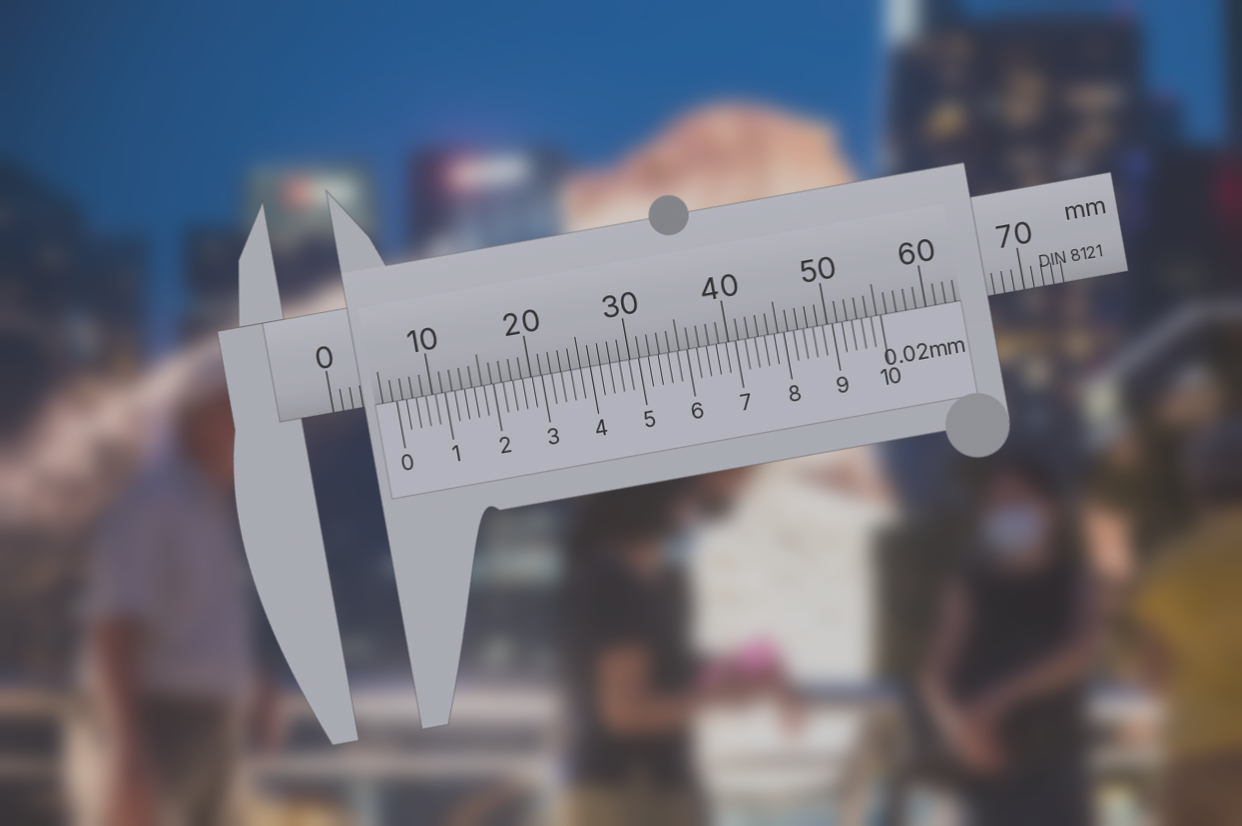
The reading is 6.4 mm
